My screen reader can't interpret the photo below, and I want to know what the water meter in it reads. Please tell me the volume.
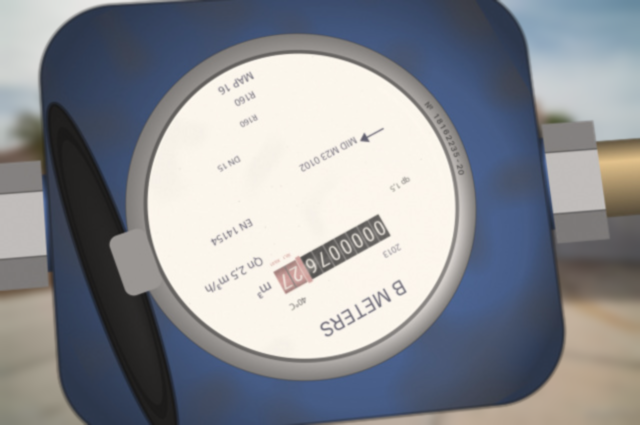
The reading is 76.27 m³
